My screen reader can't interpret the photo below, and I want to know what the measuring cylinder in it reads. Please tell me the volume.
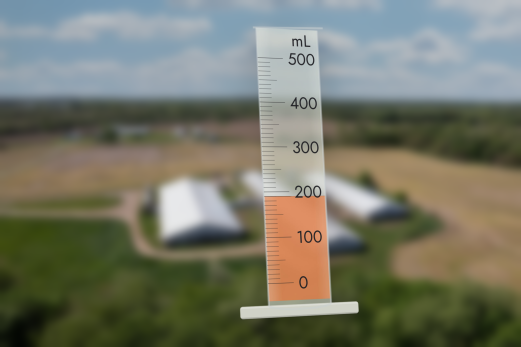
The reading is 190 mL
